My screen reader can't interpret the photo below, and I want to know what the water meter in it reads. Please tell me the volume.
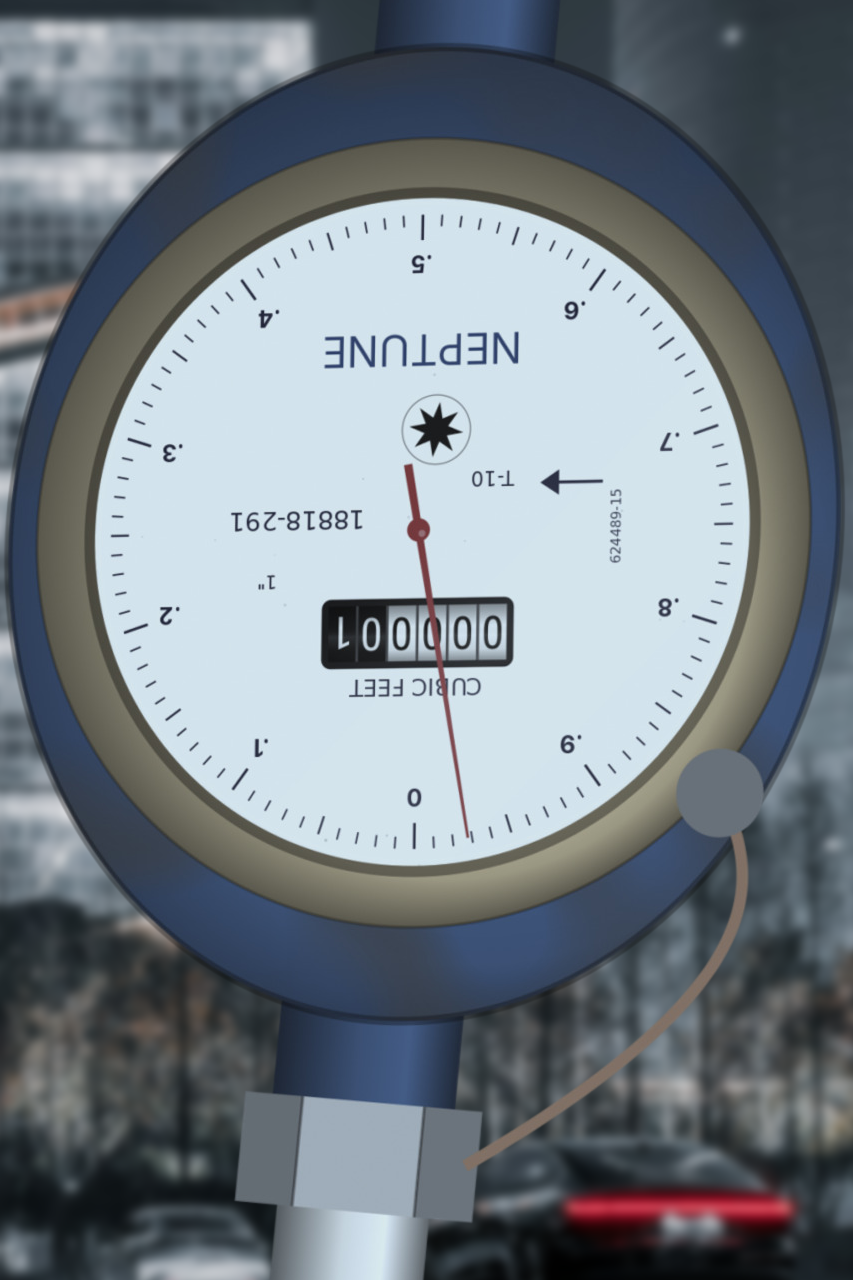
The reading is 0.97 ft³
